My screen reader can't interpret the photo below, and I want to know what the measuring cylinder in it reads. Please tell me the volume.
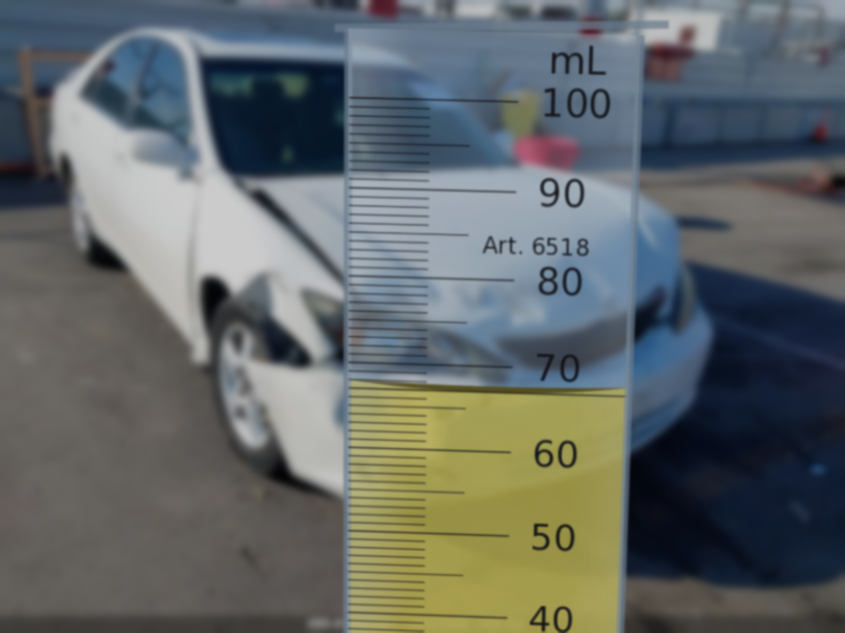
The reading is 67 mL
